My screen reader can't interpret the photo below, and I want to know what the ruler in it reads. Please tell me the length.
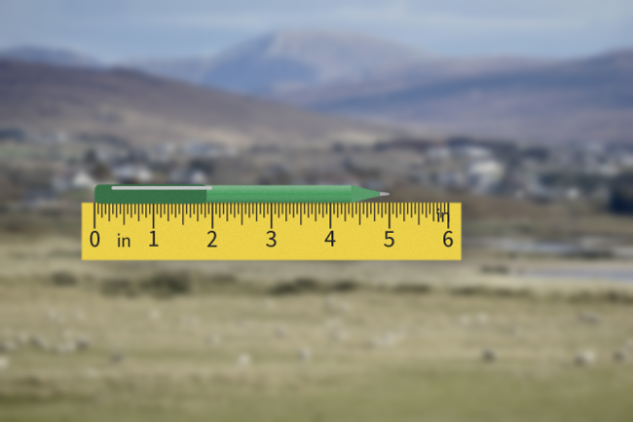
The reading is 5 in
